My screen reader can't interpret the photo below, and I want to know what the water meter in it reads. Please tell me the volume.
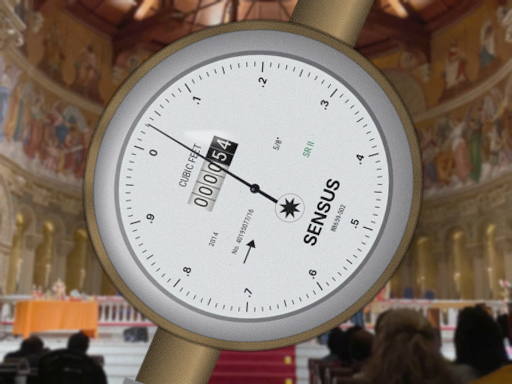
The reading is 54.03 ft³
